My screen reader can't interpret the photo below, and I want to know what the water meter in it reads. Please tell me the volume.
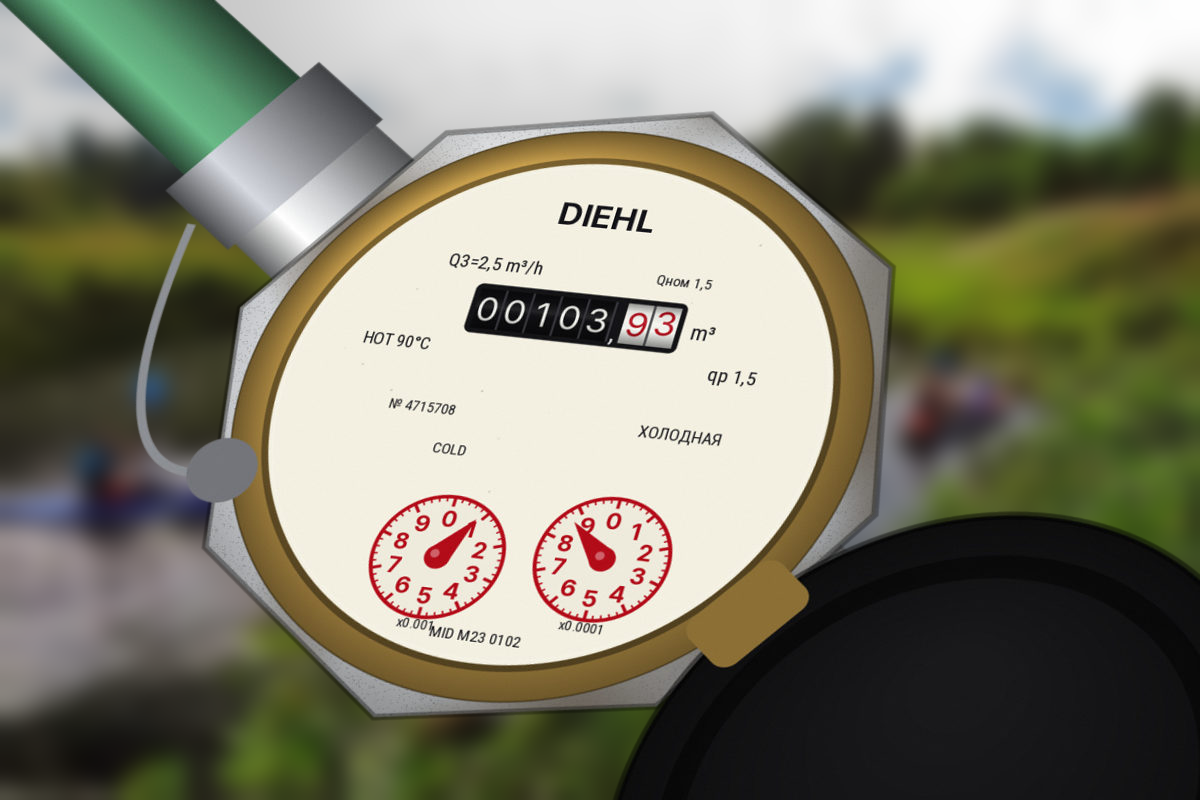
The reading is 103.9308 m³
